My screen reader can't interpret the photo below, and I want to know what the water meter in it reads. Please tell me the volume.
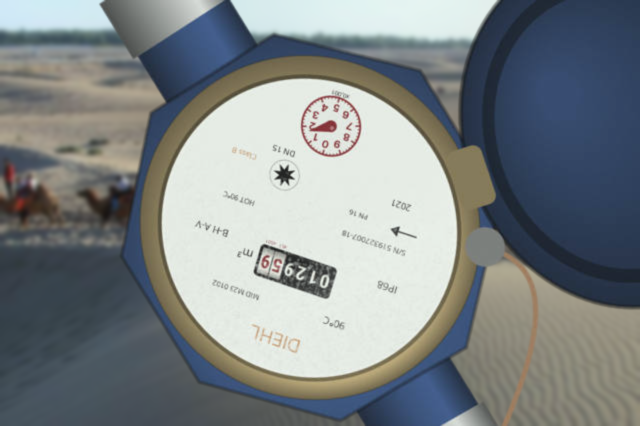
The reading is 129.591 m³
